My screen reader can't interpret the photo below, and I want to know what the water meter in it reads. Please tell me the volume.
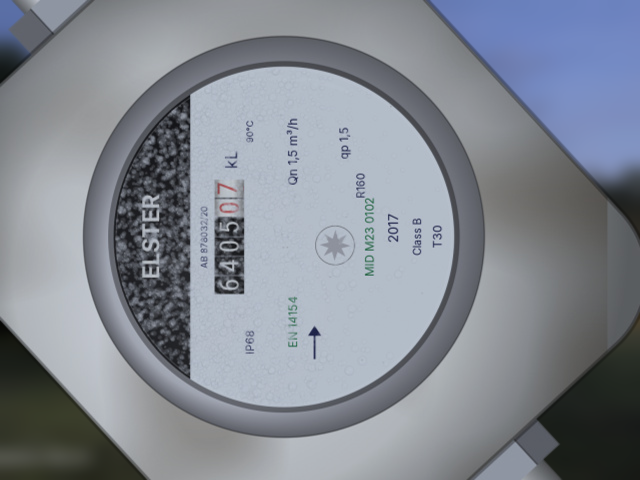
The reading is 6405.07 kL
